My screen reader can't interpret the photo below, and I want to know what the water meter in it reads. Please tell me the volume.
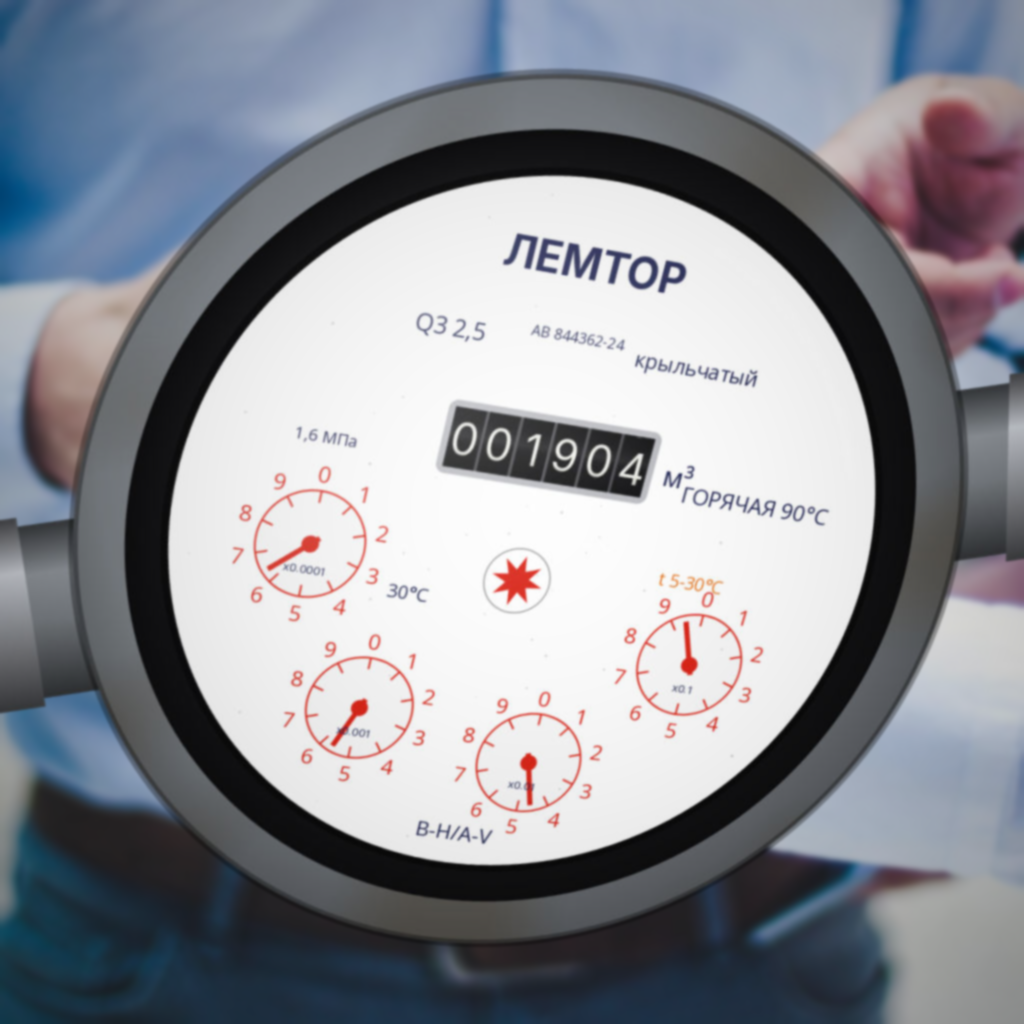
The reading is 1903.9456 m³
